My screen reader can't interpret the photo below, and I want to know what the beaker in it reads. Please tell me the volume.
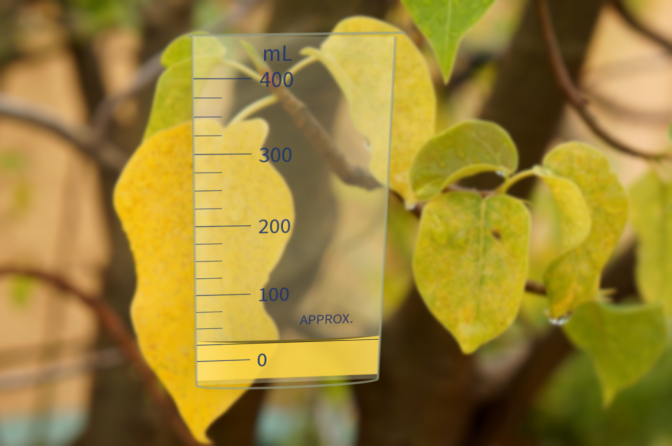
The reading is 25 mL
